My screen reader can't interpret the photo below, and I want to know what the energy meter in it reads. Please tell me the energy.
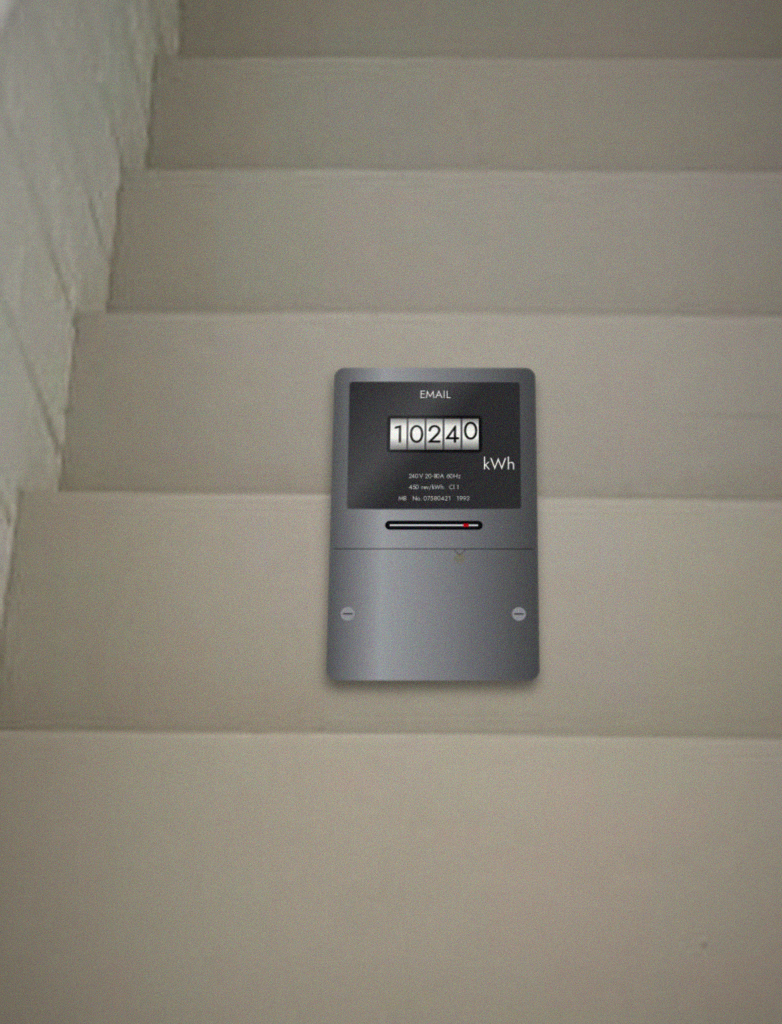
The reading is 10240 kWh
